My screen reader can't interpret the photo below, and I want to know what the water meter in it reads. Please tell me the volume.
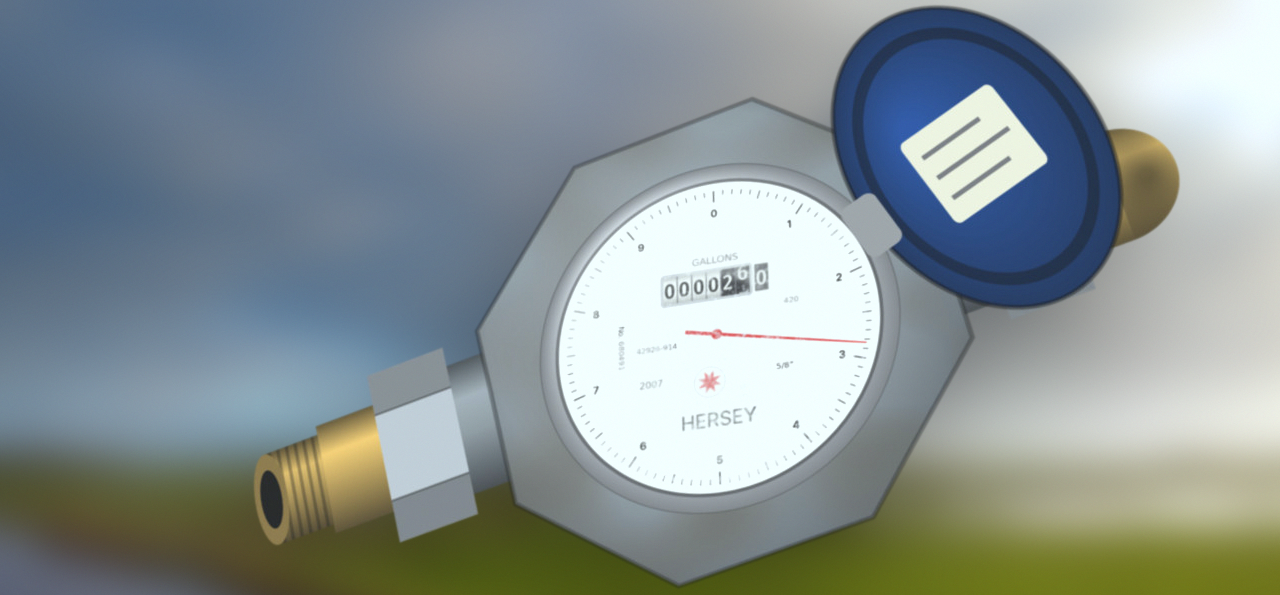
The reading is 262.8 gal
